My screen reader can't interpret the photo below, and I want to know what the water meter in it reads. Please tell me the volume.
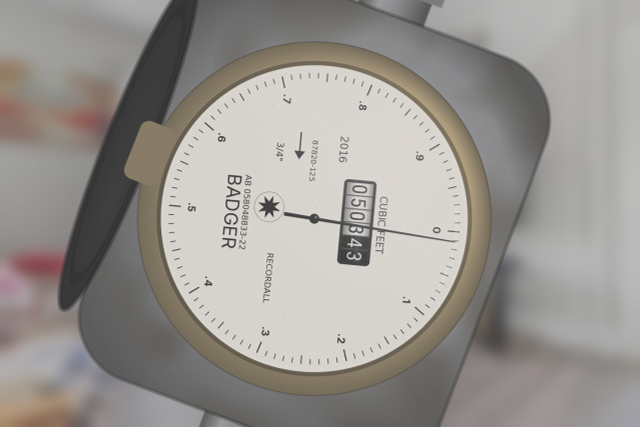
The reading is 50343.01 ft³
